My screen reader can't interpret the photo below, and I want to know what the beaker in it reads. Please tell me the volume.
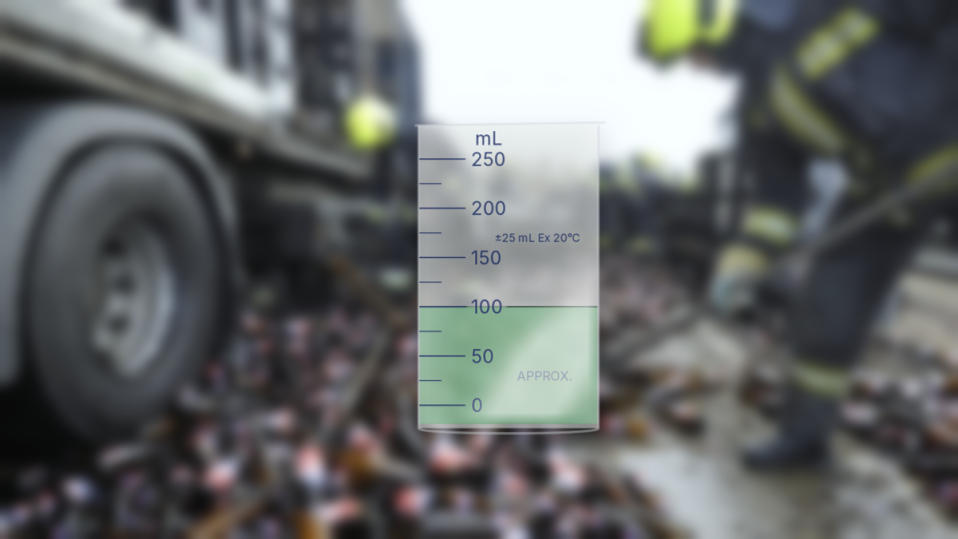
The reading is 100 mL
